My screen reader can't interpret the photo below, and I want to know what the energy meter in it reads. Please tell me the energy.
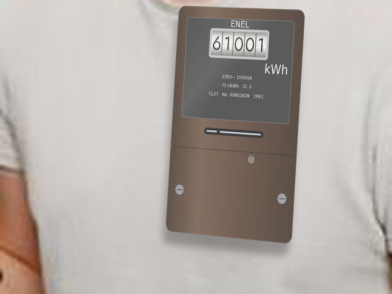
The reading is 61001 kWh
